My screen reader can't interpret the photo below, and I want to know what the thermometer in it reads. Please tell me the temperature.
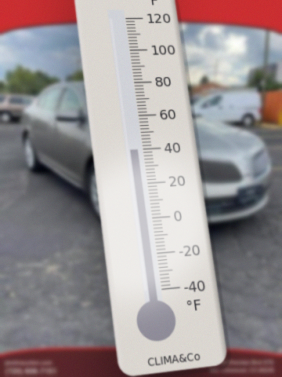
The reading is 40 °F
